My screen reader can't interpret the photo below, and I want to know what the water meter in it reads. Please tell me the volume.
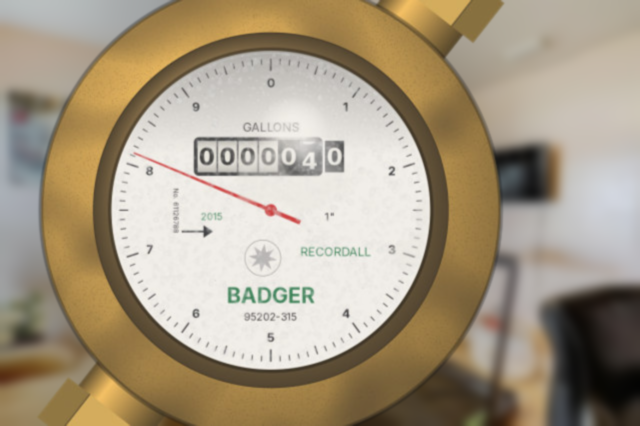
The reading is 38.1 gal
